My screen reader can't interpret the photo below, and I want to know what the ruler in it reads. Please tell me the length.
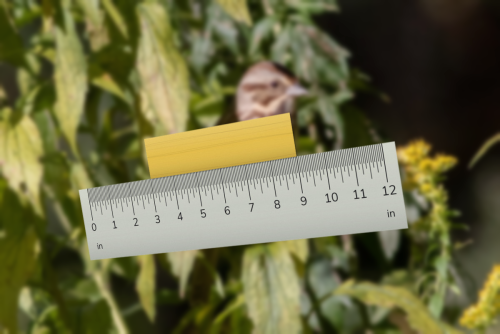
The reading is 6 in
